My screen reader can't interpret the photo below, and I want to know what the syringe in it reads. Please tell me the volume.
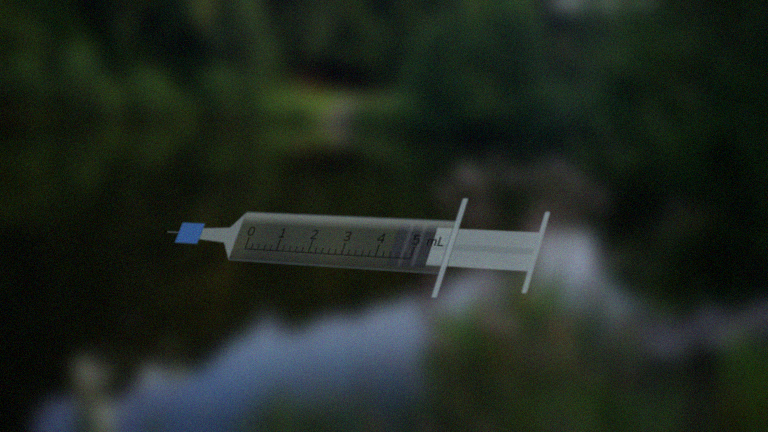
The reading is 4.4 mL
